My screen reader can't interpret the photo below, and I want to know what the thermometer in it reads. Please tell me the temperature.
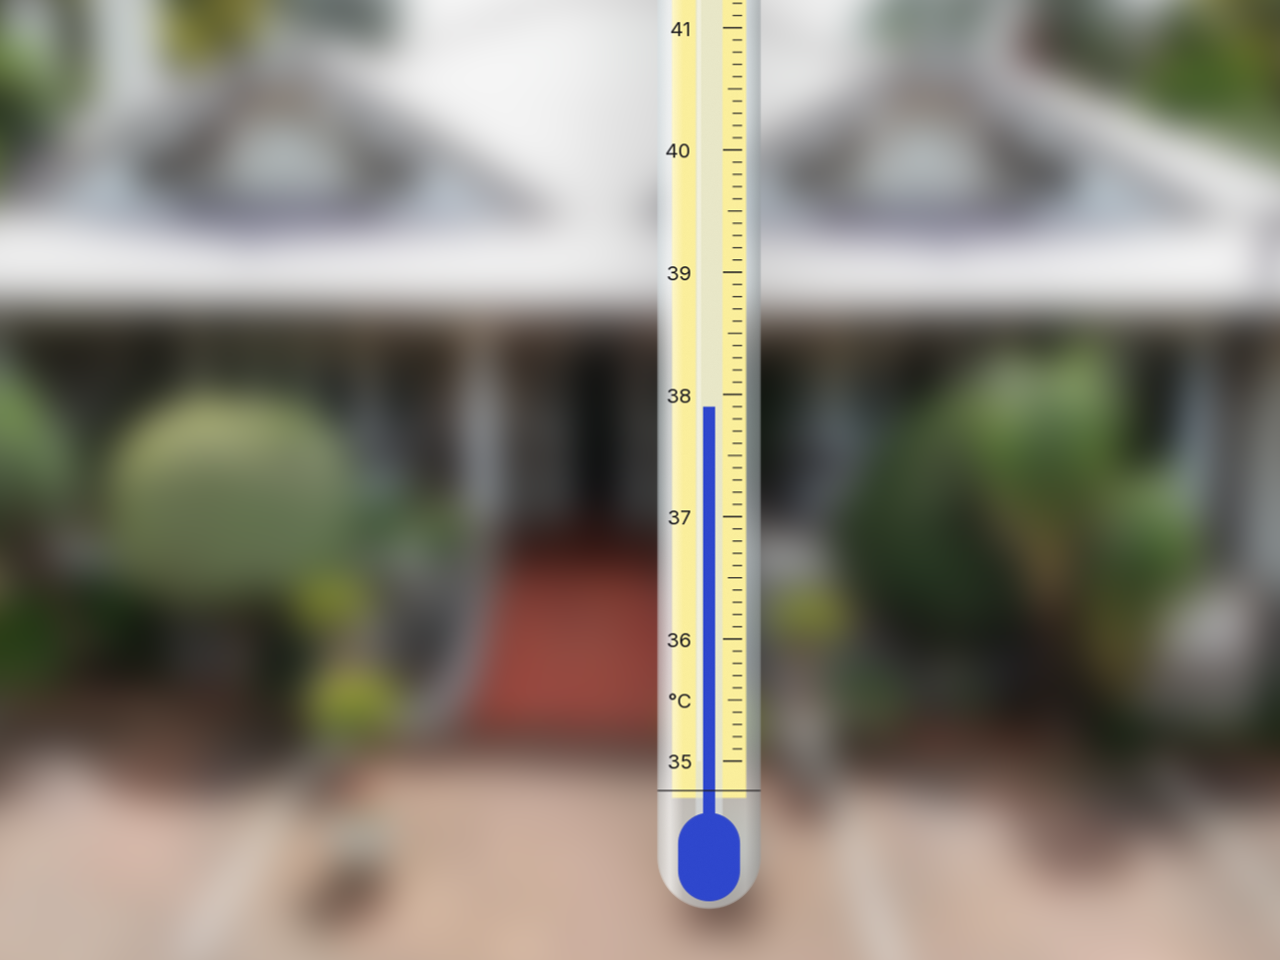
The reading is 37.9 °C
